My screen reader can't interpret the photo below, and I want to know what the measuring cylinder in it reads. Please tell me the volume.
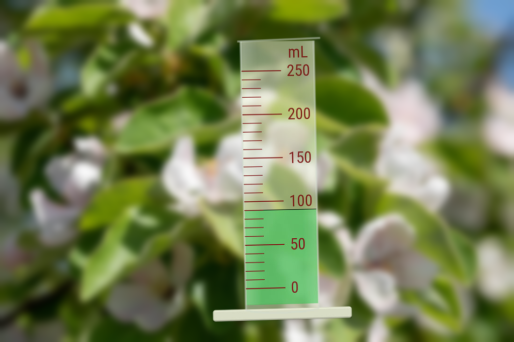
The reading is 90 mL
